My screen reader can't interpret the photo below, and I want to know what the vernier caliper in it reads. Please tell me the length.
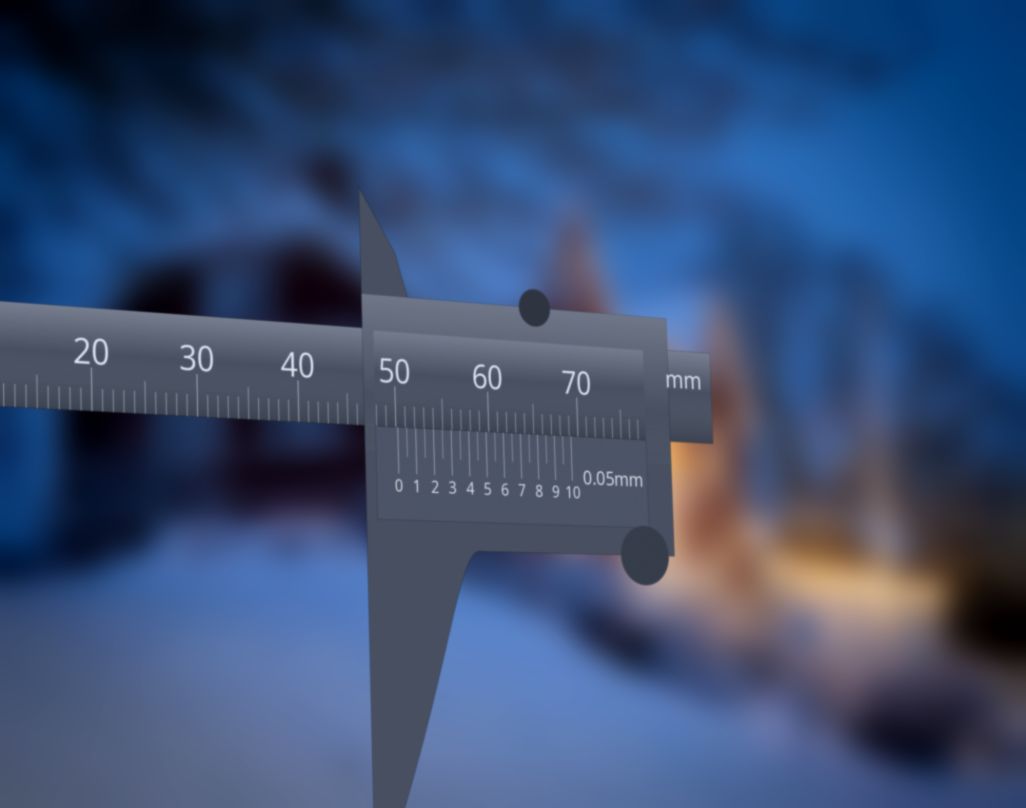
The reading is 50.2 mm
